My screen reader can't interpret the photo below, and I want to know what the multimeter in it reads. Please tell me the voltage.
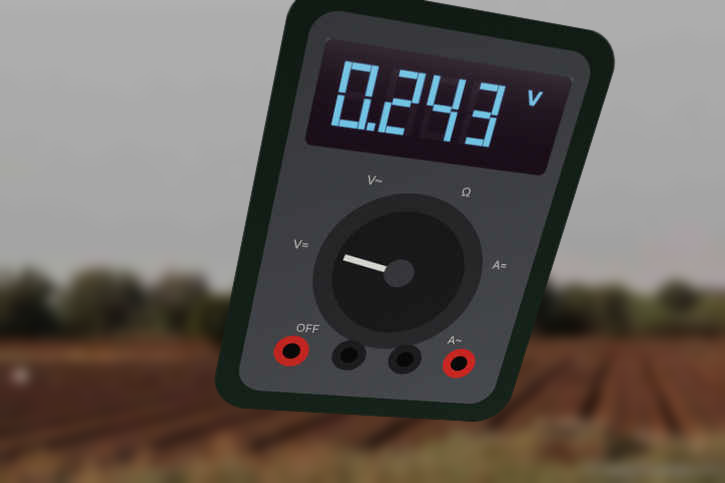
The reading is 0.243 V
